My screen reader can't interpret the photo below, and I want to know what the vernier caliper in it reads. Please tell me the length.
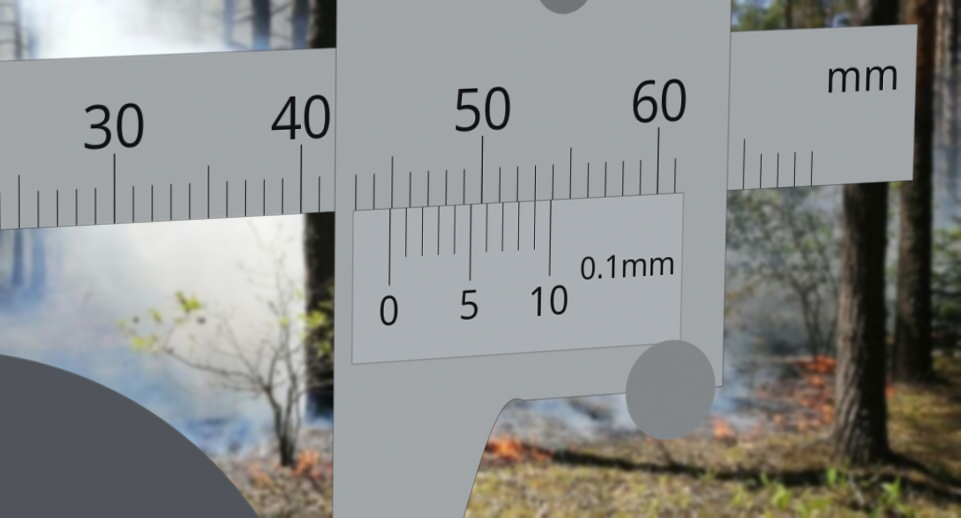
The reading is 44.9 mm
